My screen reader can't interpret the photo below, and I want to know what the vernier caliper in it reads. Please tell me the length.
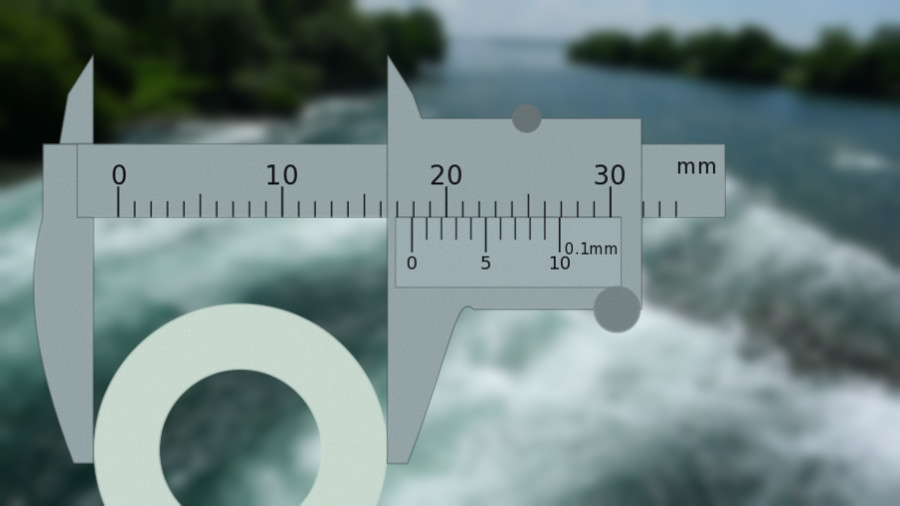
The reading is 17.9 mm
